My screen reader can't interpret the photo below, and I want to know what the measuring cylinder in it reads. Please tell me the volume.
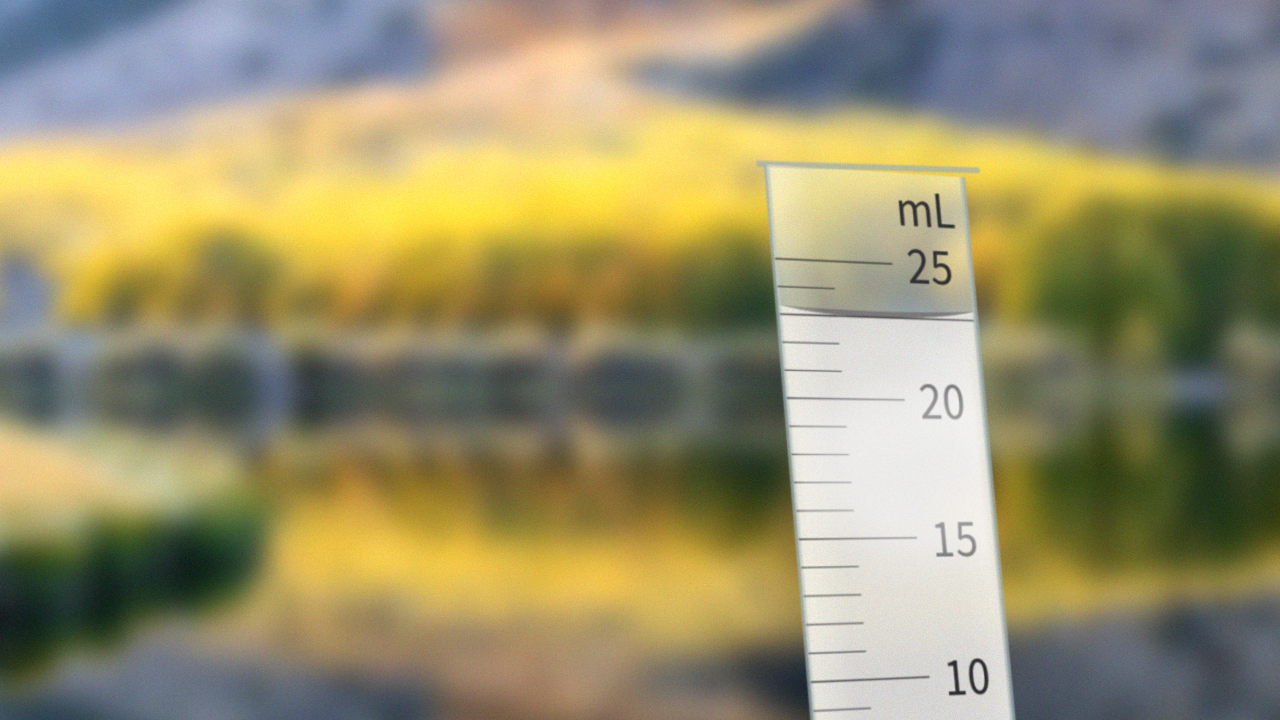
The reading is 23 mL
